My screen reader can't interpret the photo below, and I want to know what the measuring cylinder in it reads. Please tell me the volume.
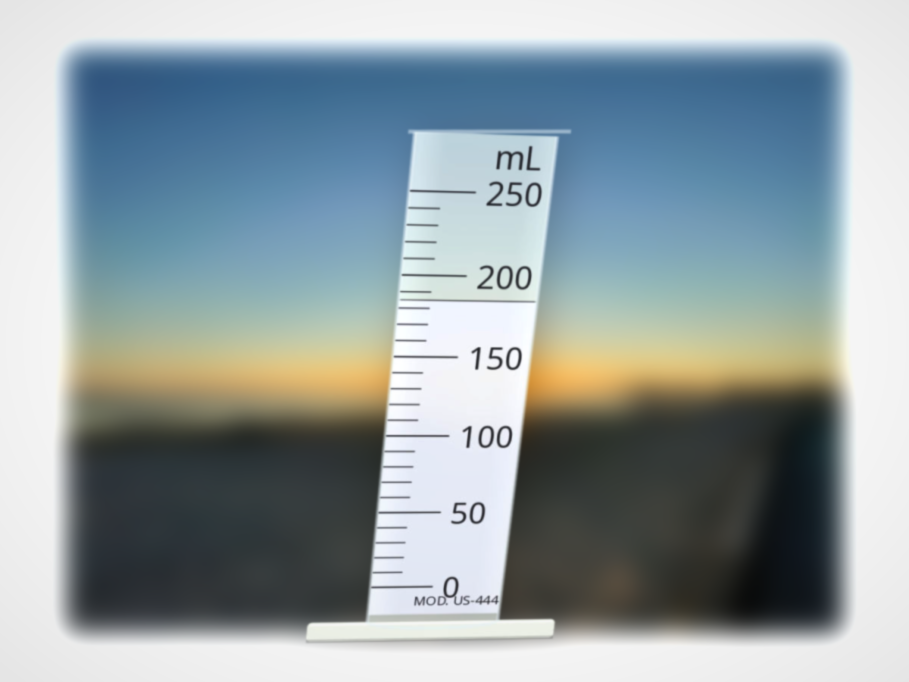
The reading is 185 mL
